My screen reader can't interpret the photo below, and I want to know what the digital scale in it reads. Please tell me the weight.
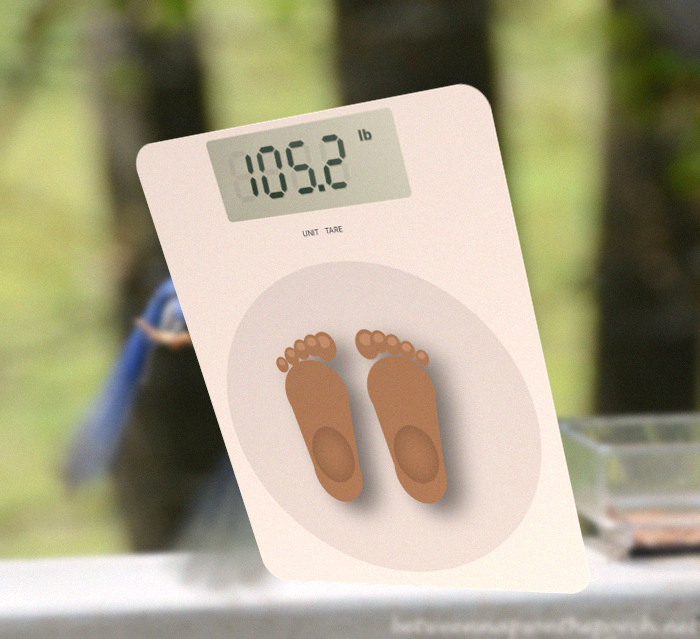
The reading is 105.2 lb
